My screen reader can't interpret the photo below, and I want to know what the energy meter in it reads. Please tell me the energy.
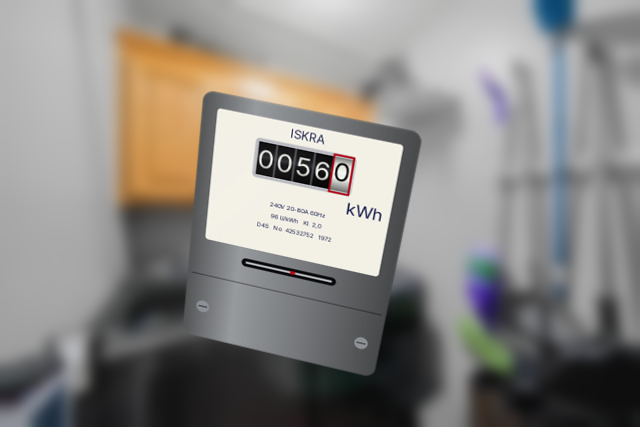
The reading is 56.0 kWh
